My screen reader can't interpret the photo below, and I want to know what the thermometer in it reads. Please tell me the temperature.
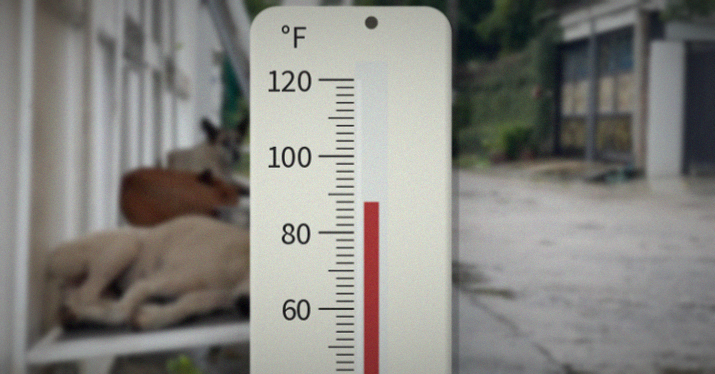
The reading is 88 °F
